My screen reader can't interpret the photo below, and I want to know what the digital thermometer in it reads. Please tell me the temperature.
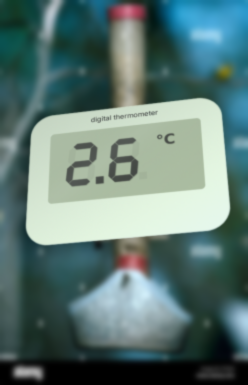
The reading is 2.6 °C
